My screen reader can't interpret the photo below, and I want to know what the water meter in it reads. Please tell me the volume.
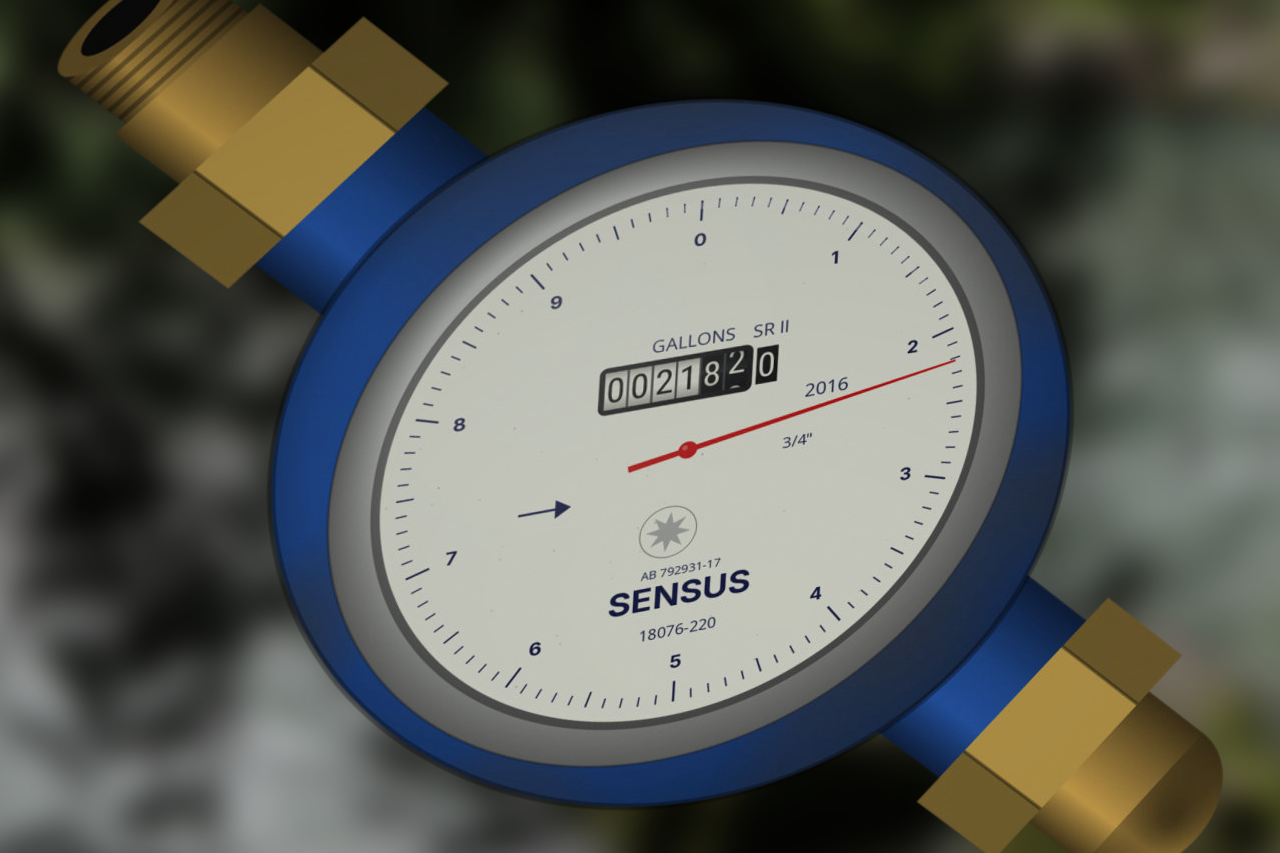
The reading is 21822.2 gal
